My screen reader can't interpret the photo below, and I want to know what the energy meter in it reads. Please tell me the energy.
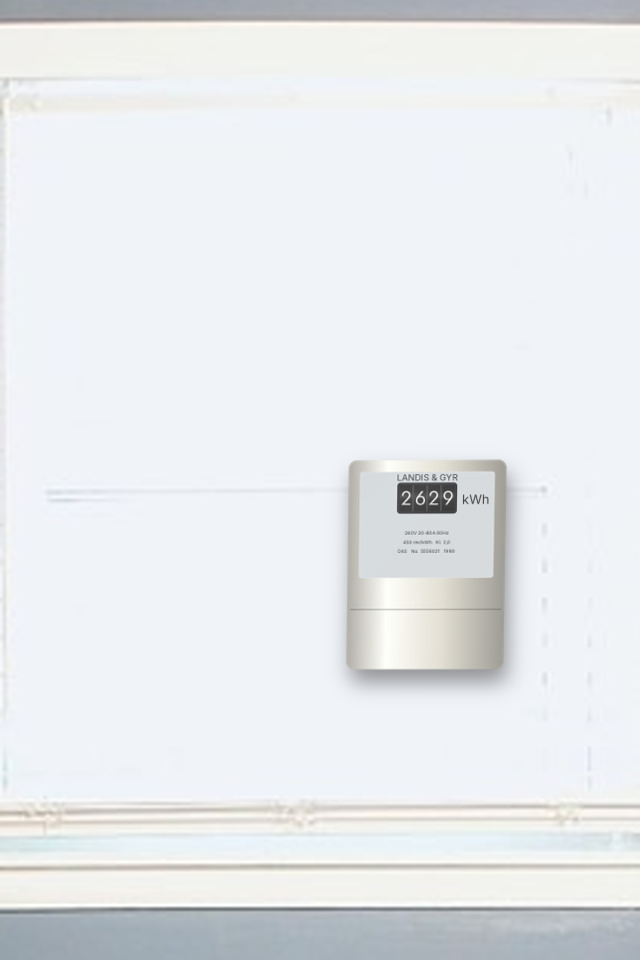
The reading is 2629 kWh
